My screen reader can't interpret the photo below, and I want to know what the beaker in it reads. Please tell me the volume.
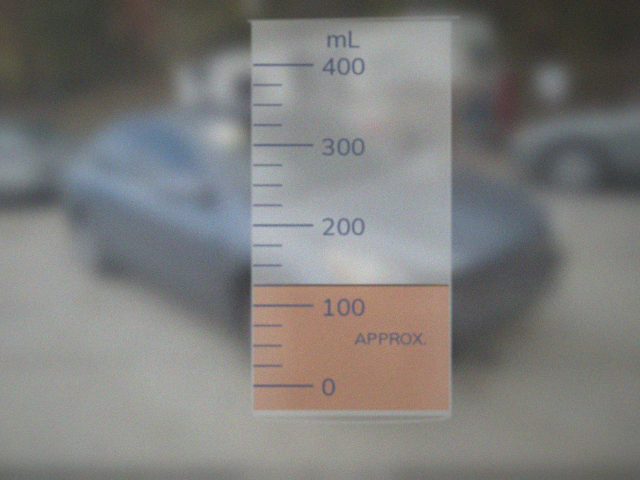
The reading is 125 mL
